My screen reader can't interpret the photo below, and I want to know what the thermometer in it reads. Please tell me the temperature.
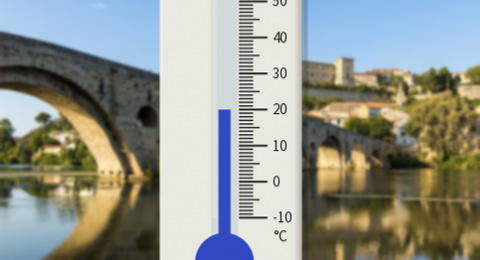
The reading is 20 °C
